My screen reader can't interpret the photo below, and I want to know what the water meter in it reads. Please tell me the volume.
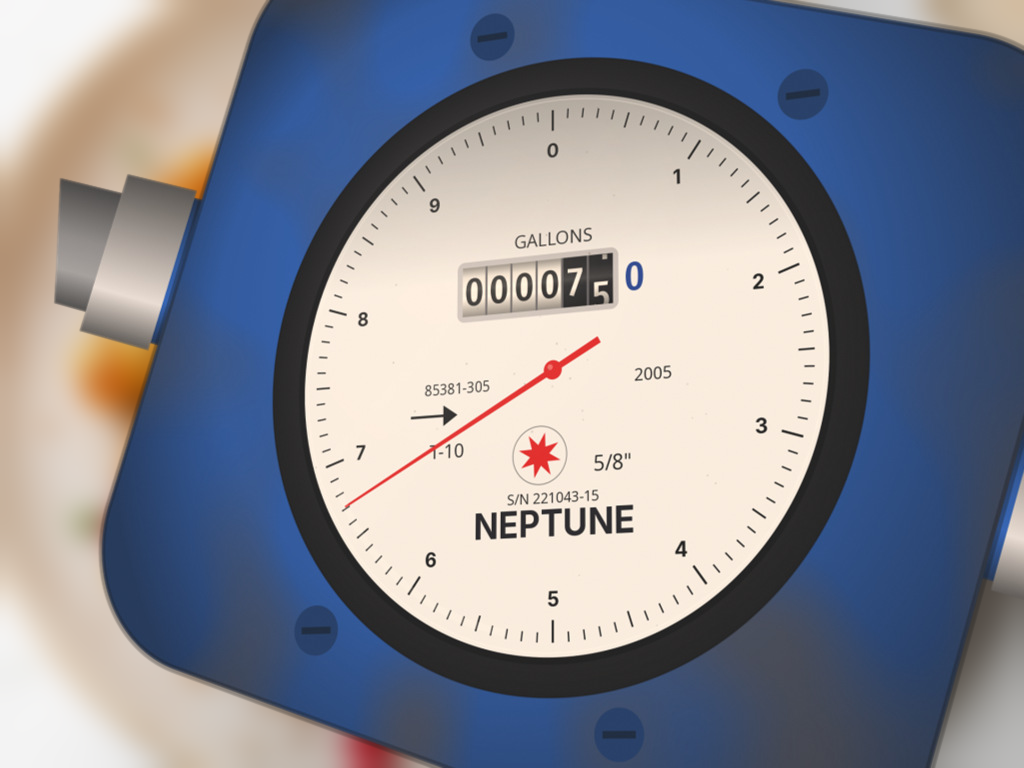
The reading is 746.7 gal
